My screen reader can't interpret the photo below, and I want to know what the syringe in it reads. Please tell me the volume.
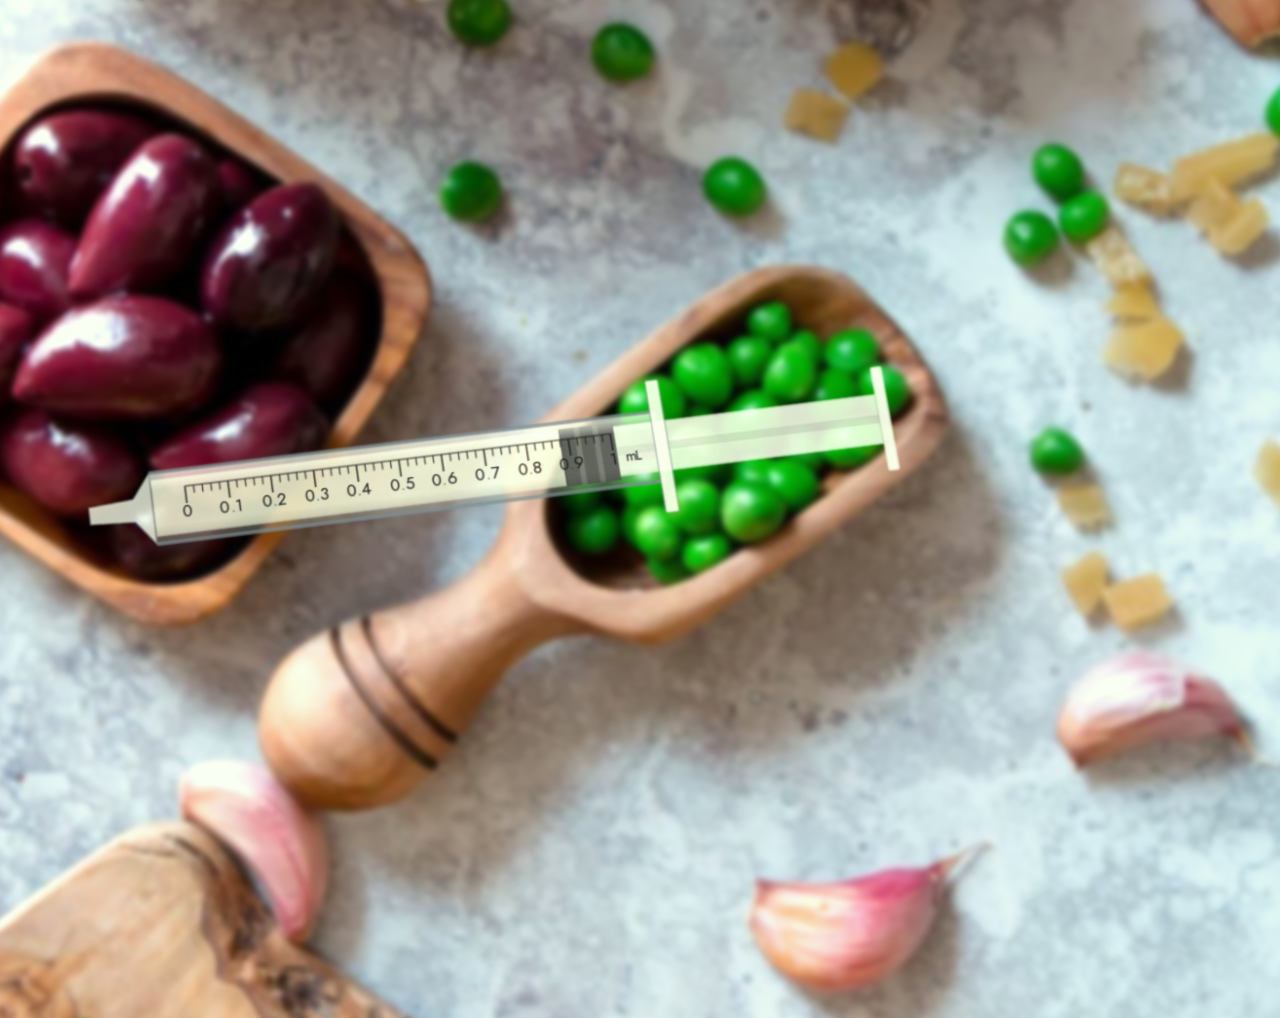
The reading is 0.88 mL
